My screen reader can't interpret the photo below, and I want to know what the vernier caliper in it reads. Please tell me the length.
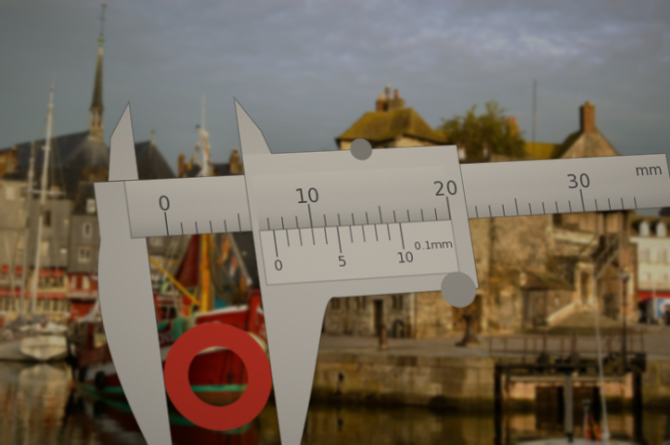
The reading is 7.3 mm
